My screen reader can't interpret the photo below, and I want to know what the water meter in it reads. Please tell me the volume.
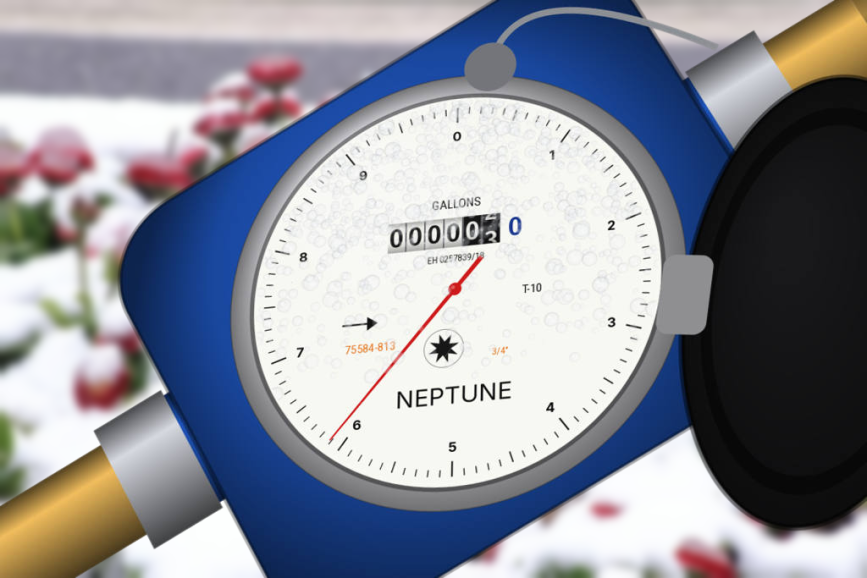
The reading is 26.1 gal
